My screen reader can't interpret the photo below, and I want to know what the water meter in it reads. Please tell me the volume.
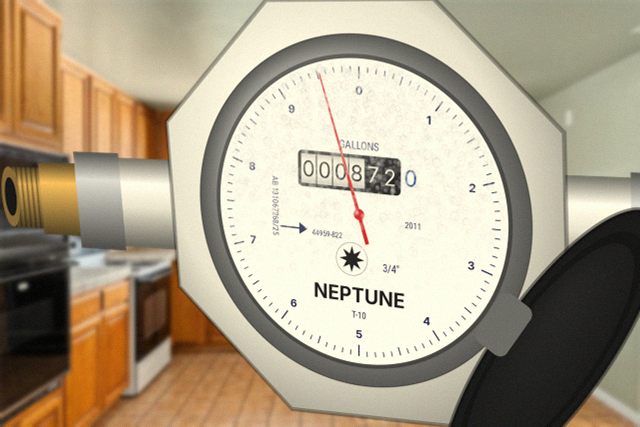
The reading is 8719.5 gal
